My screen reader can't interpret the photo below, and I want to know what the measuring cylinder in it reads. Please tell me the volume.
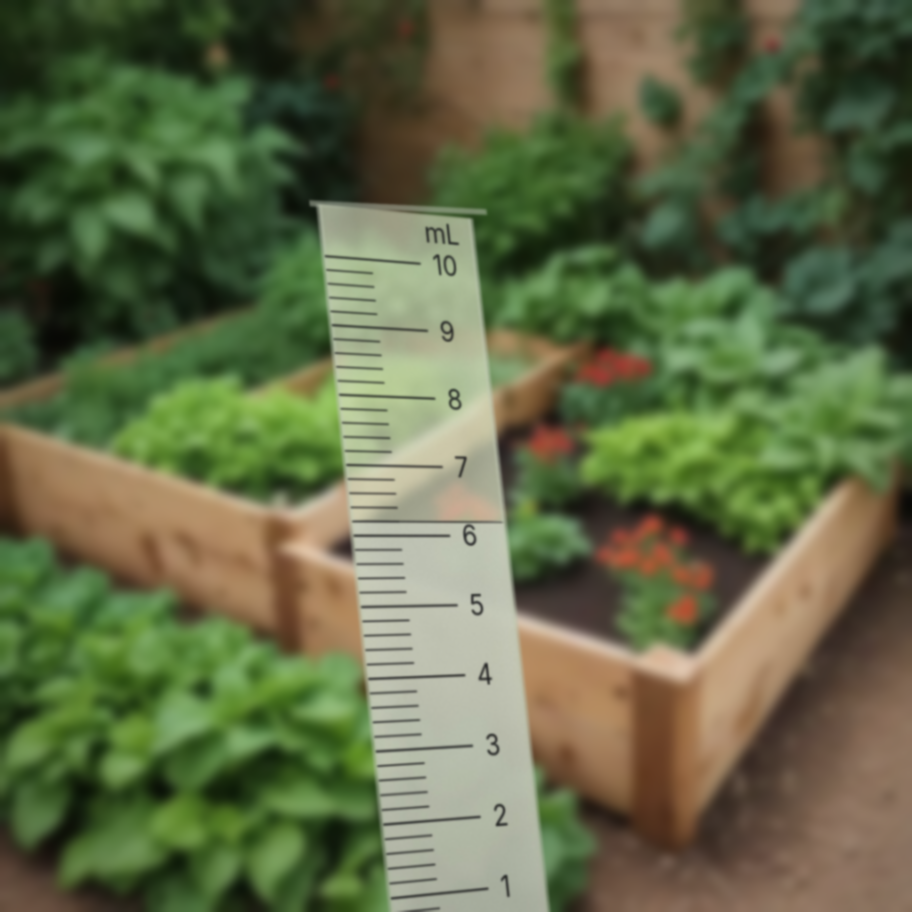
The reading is 6.2 mL
